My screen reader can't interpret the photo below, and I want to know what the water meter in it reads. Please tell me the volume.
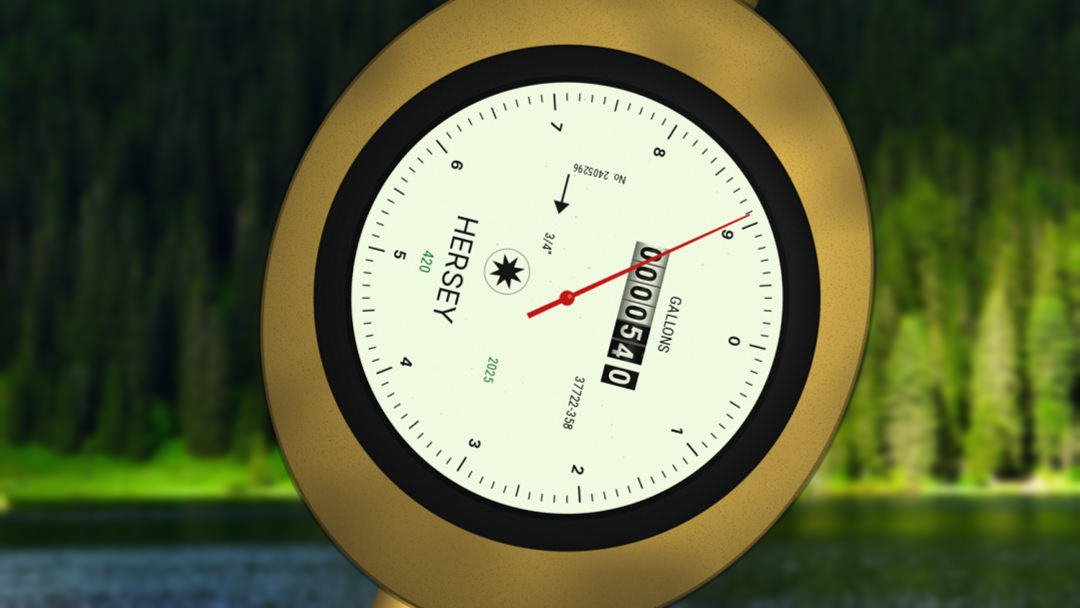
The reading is 538.9 gal
